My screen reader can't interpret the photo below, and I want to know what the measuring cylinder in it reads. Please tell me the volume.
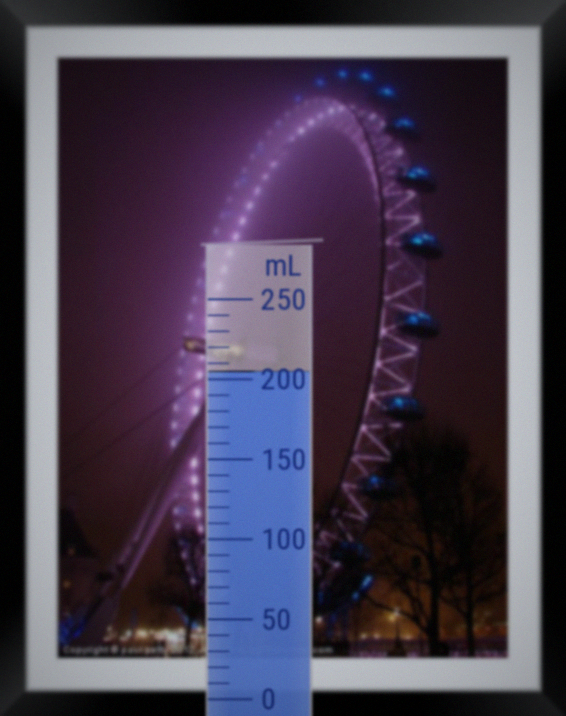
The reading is 205 mL
